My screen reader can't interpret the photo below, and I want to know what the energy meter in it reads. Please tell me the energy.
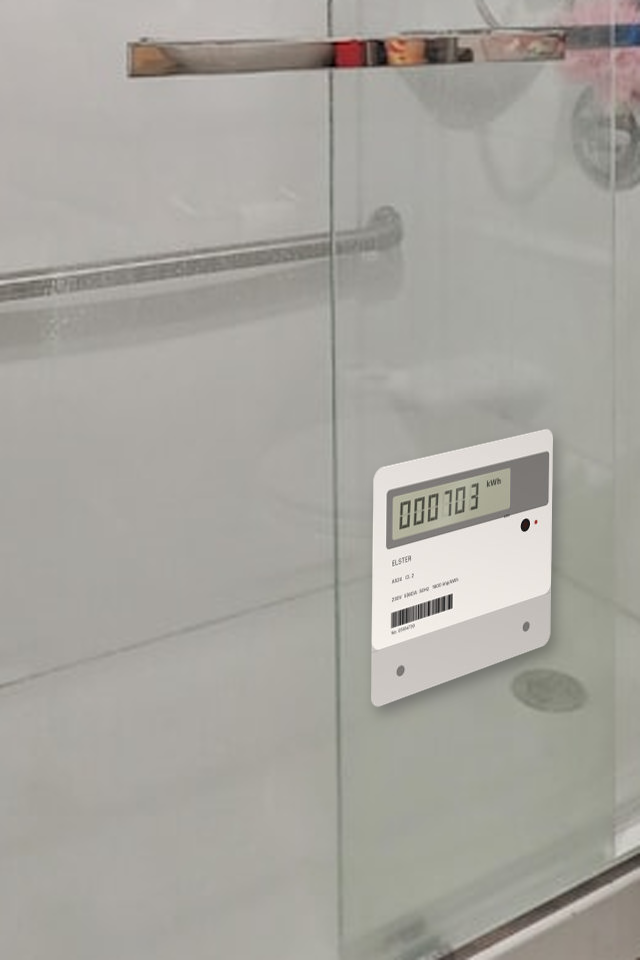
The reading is 703 kWh
